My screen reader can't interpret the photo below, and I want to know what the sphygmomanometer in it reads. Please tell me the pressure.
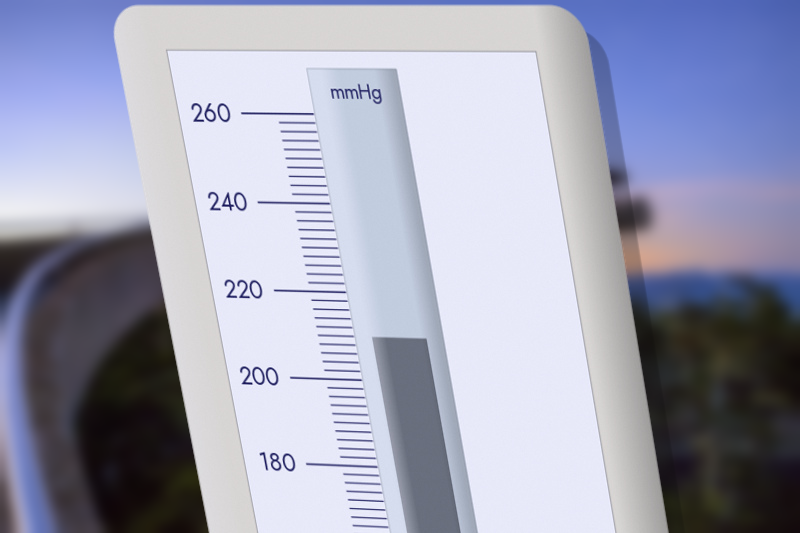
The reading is 210 mmHg
